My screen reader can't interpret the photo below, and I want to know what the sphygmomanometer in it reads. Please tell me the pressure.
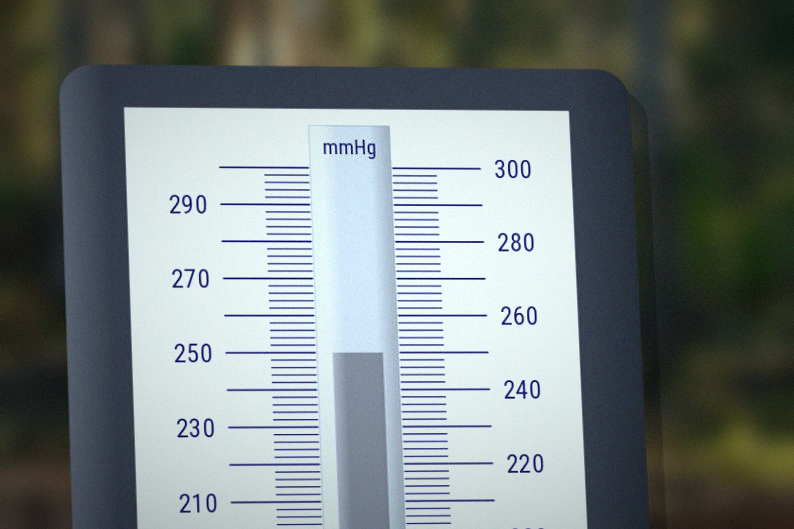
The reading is 250 mmHg
